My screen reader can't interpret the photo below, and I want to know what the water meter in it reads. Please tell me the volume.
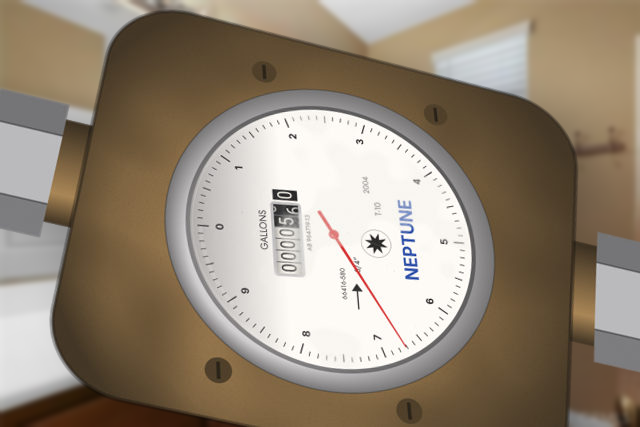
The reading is 556.7 gal
